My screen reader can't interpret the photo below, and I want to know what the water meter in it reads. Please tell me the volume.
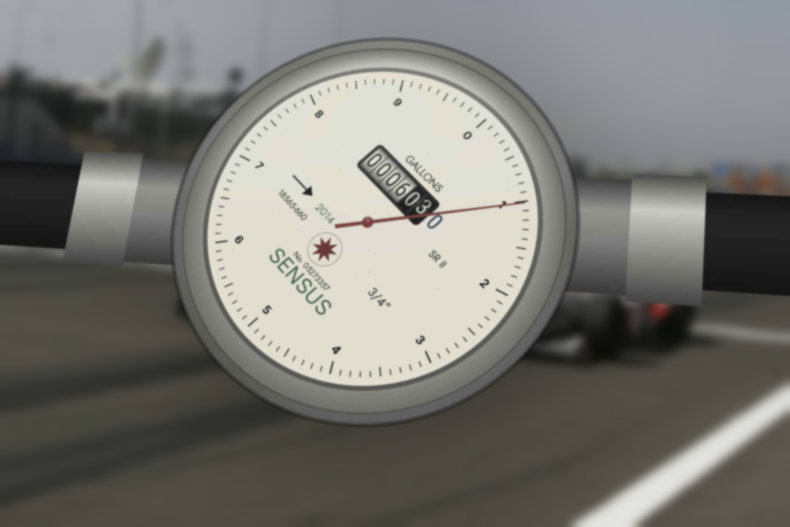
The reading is 6031.0 gal
